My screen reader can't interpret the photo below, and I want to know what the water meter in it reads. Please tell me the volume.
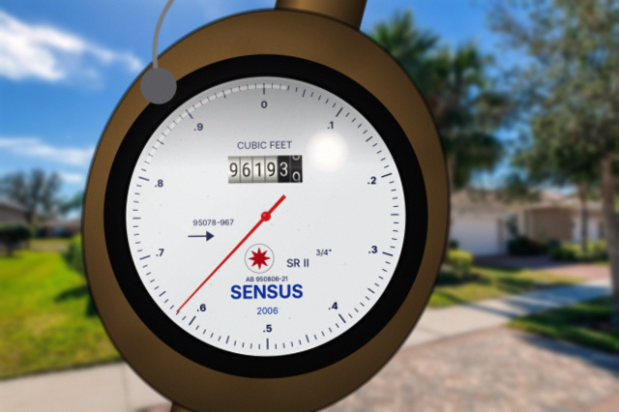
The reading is 961938.62 ft³
